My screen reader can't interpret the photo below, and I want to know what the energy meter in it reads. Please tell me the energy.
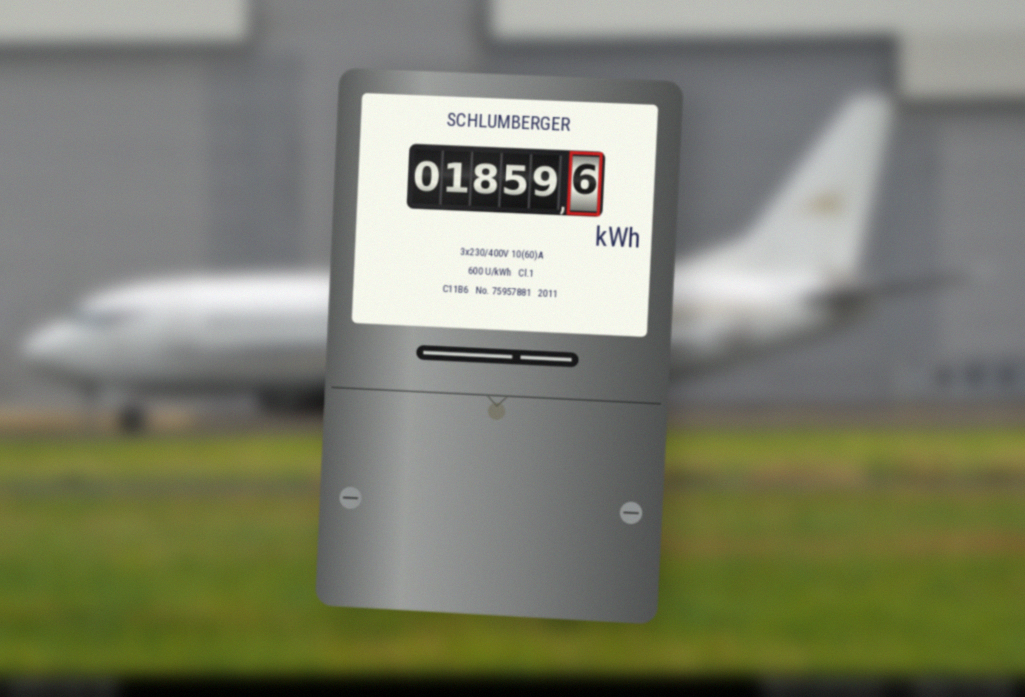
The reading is 1859.6 kWh
